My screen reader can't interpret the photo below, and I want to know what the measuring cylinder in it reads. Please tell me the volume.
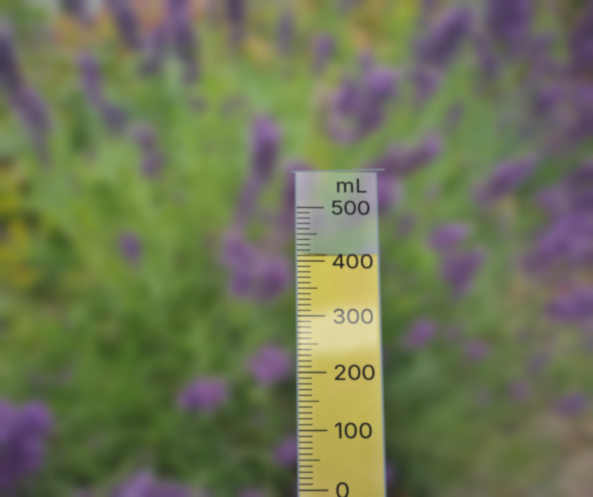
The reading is 410 mL
